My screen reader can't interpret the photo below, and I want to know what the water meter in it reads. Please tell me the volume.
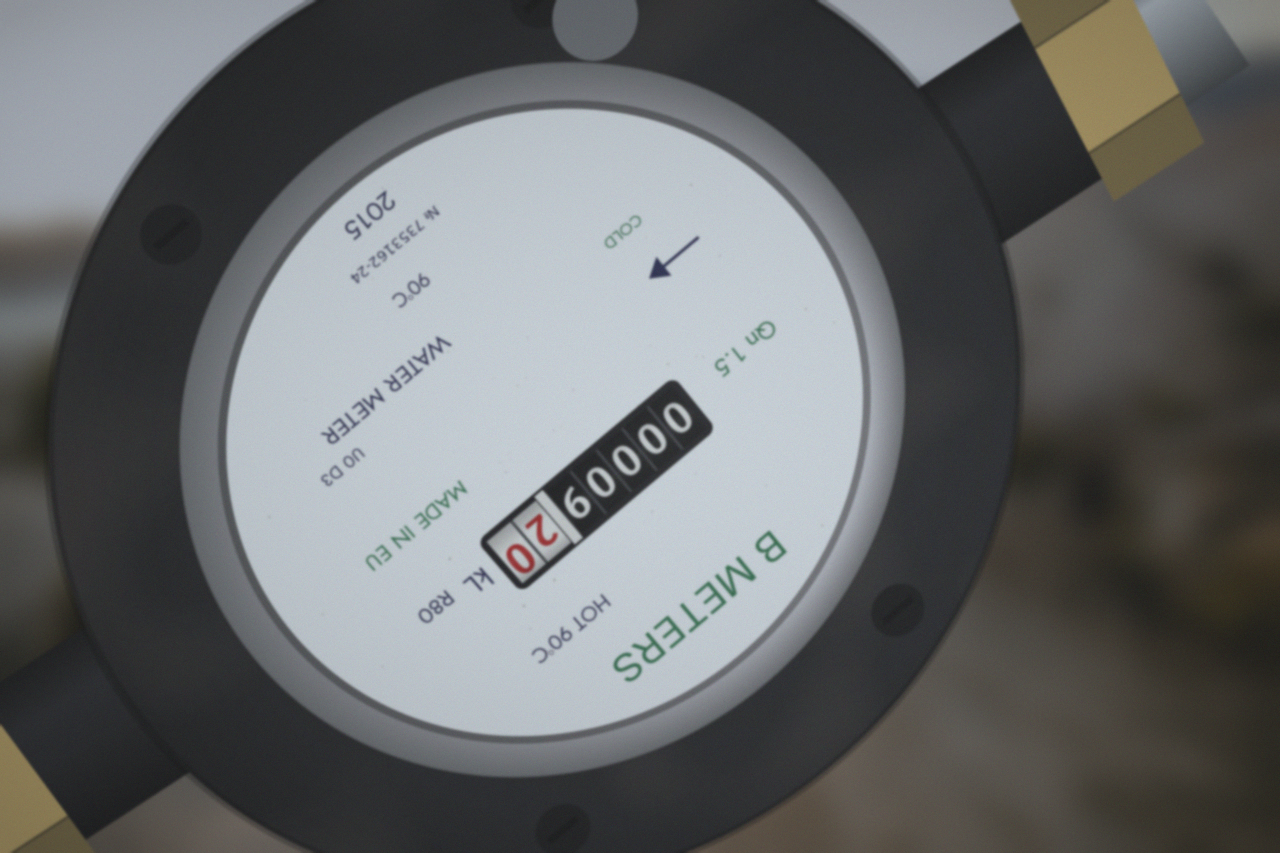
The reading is 9.20 kL
